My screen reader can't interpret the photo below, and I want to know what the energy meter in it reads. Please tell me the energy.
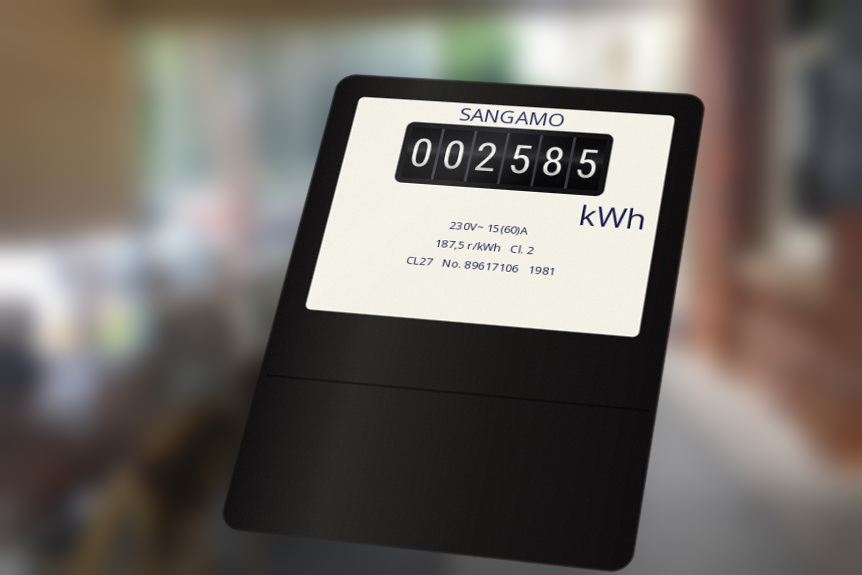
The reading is 2585 kWh
